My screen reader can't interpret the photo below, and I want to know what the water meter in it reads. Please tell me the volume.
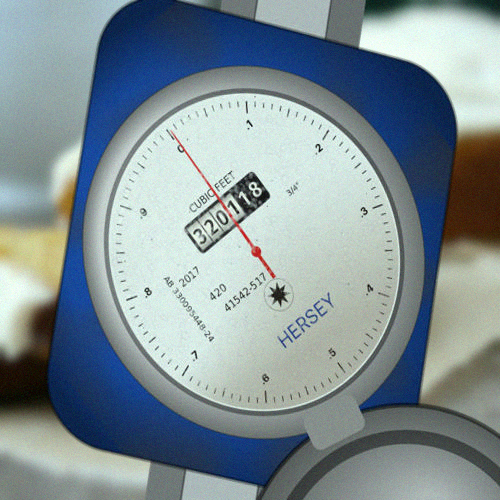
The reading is 320118.00 ft³
